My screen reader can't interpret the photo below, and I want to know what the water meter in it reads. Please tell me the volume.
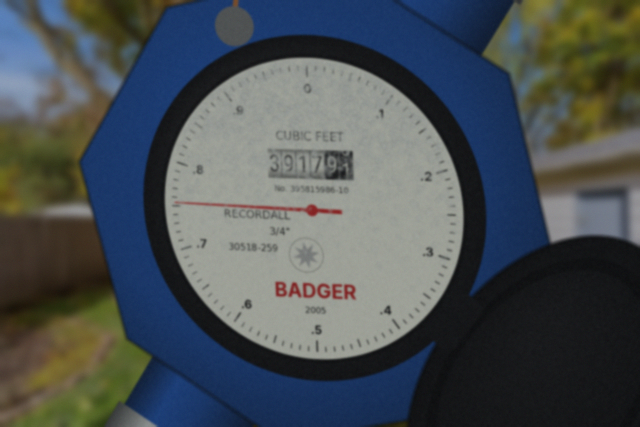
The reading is 391790.75 ft³
